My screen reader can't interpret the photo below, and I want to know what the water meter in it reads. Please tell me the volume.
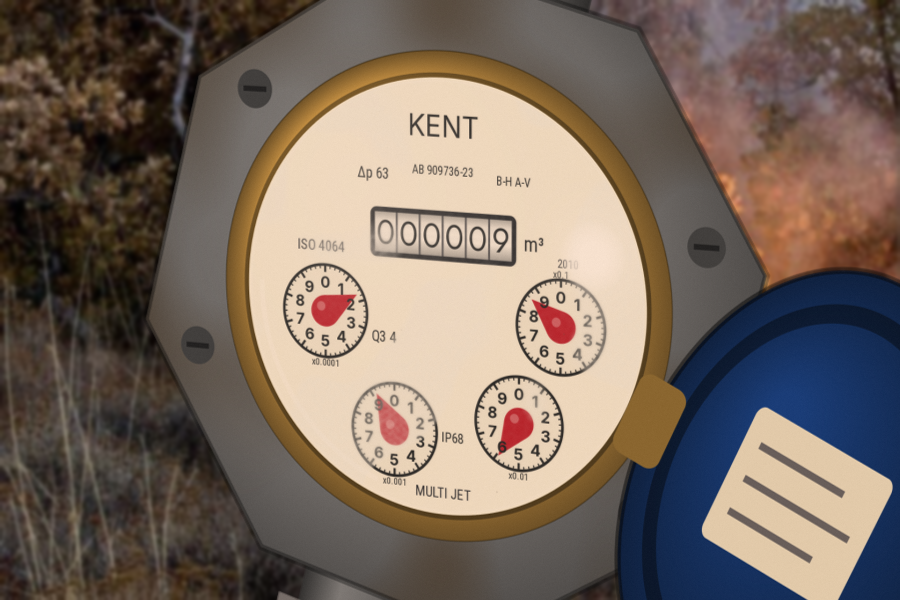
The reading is 9.8591 m³
